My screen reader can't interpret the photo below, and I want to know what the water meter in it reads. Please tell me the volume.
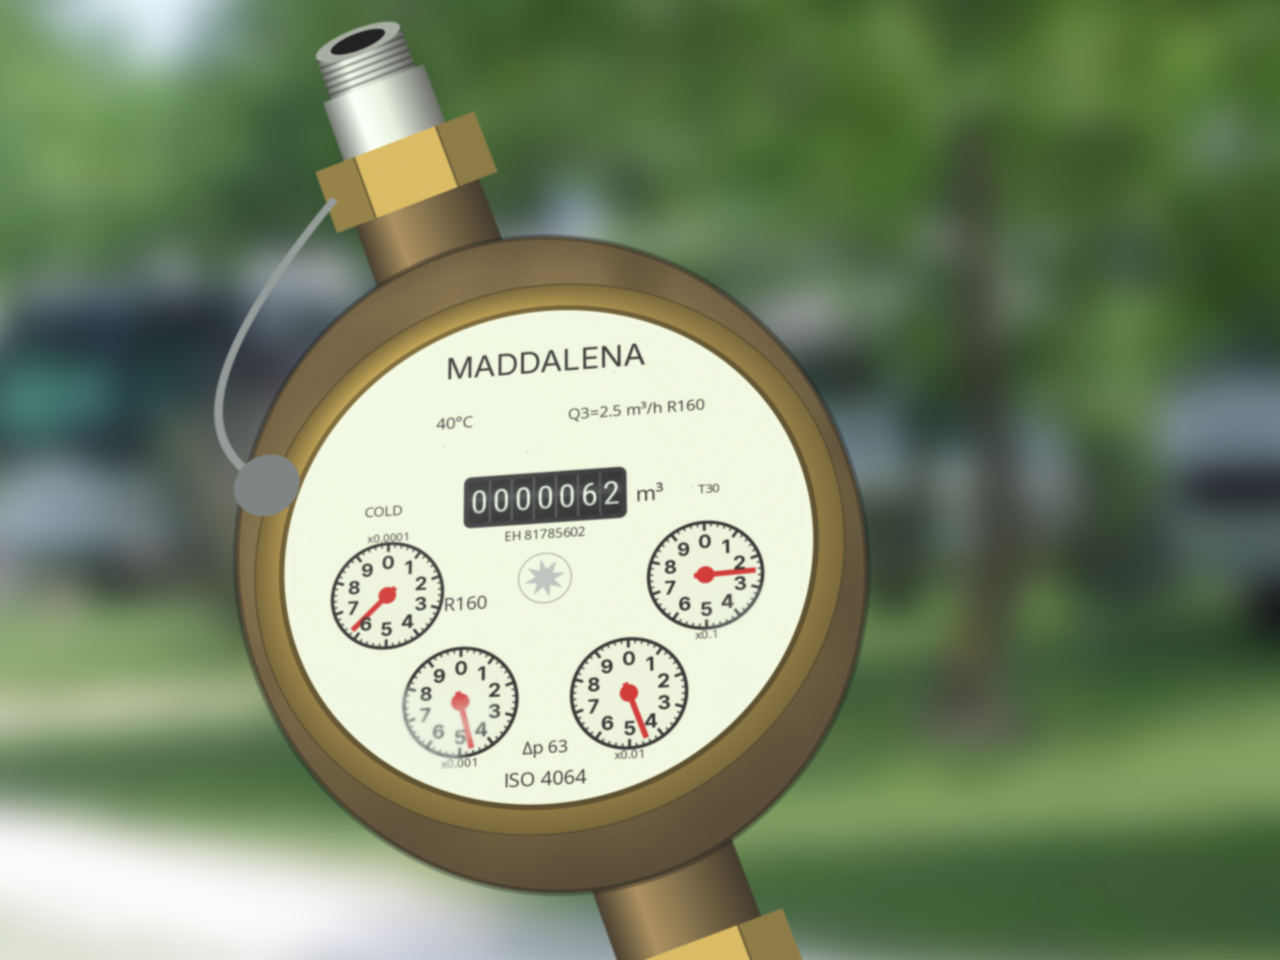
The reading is 62.2446 m³
